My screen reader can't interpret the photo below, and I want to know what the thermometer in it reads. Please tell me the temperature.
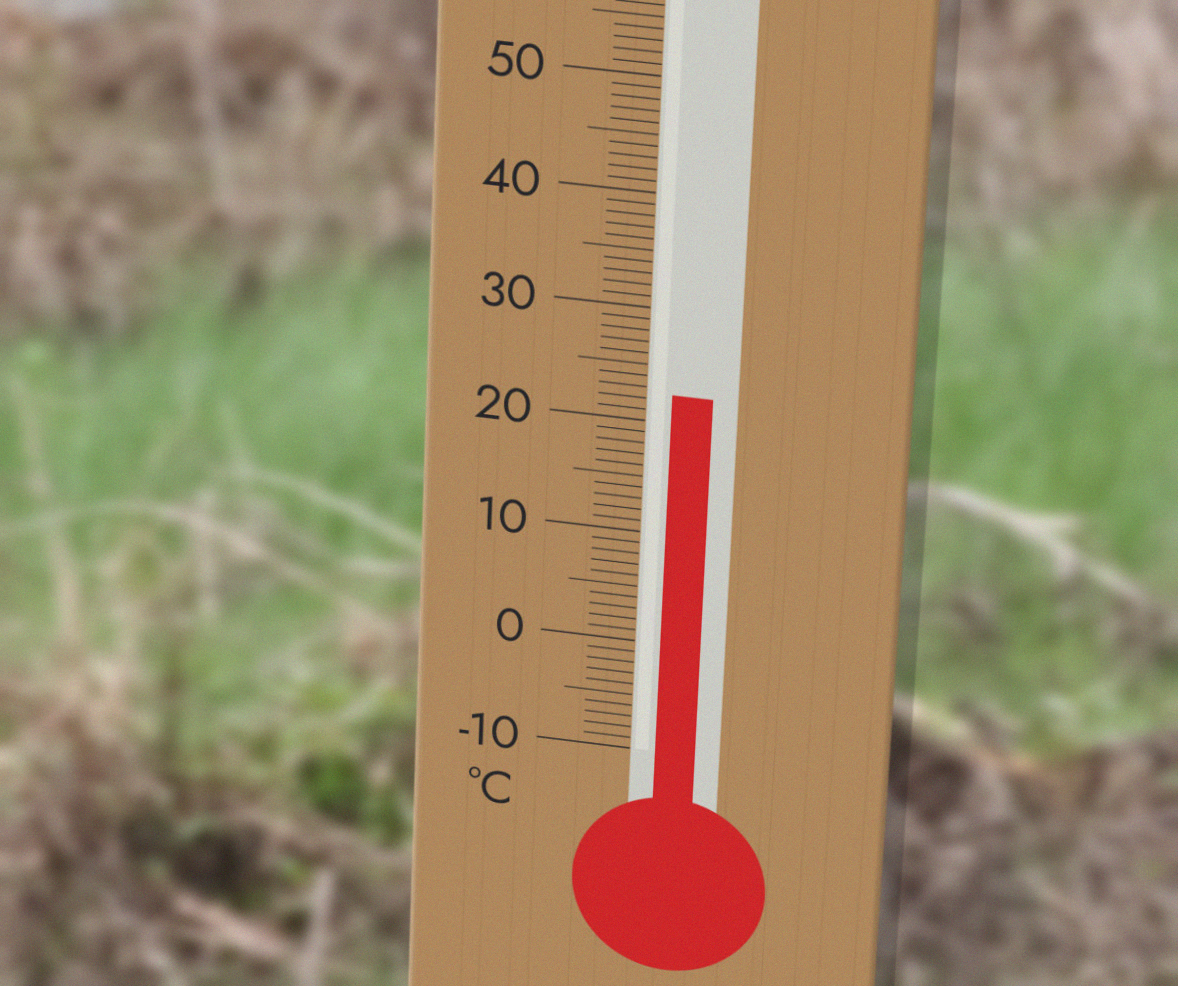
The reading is 22.5 °C
